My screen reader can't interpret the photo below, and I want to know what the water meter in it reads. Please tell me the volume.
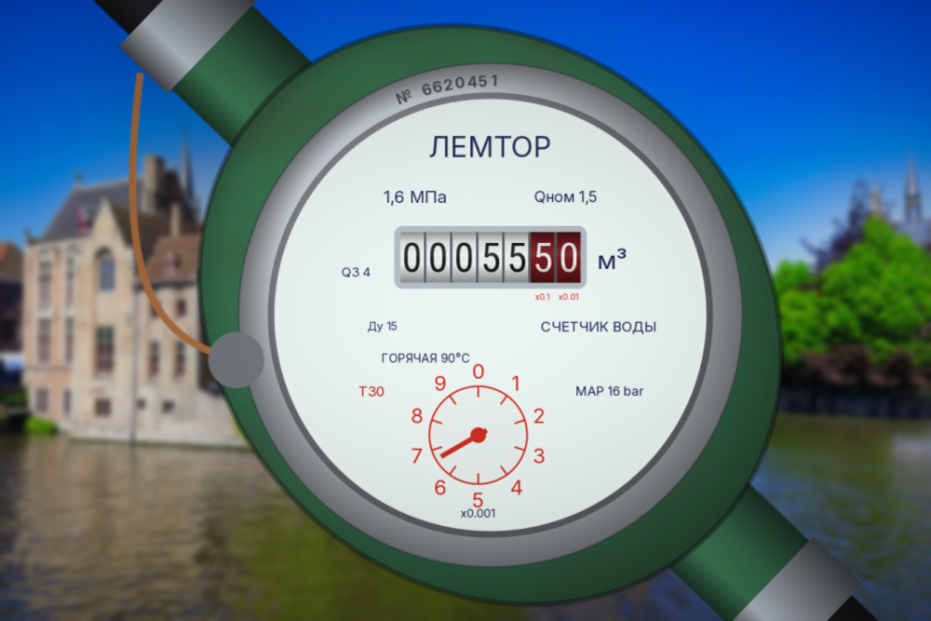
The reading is 55.506 m³
